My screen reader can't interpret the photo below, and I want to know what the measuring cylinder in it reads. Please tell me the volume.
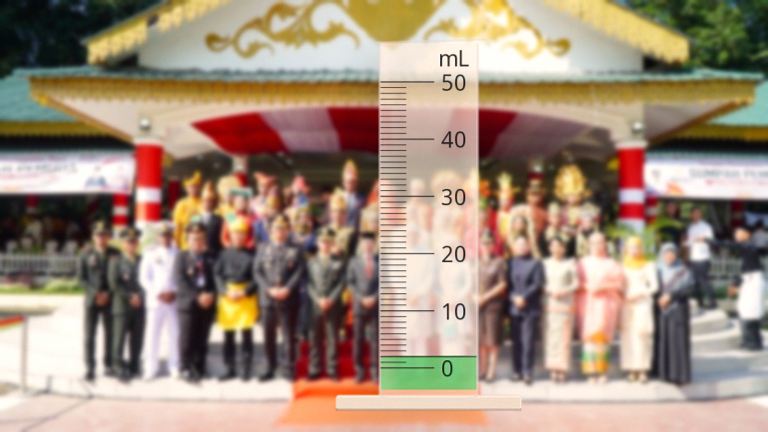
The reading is 2 mL
